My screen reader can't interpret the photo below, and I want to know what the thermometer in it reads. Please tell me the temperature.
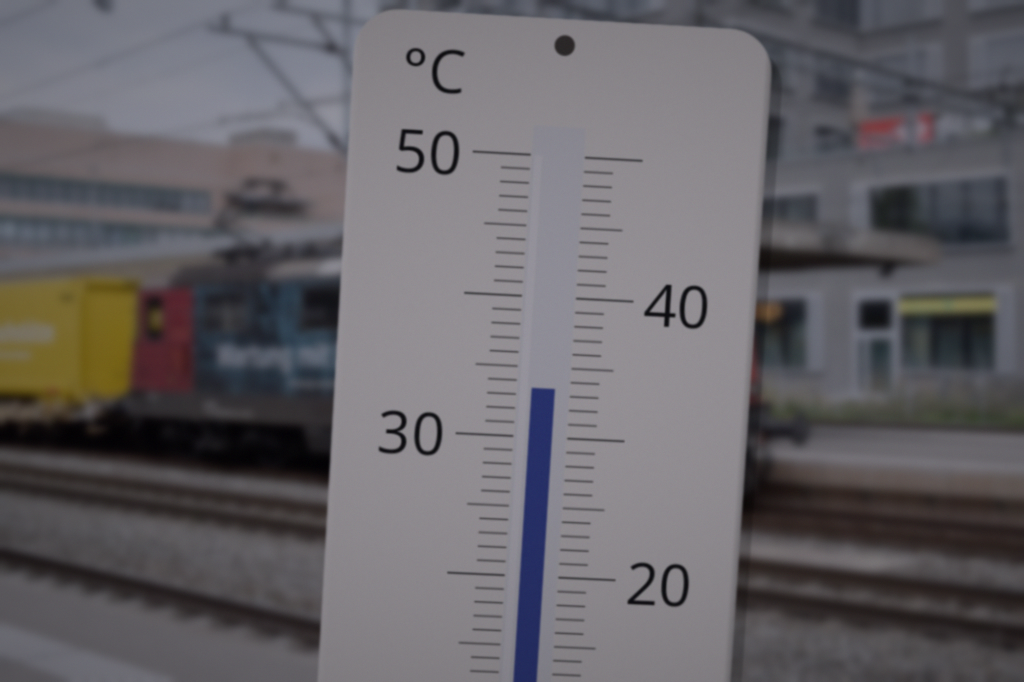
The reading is 33.5 °C
